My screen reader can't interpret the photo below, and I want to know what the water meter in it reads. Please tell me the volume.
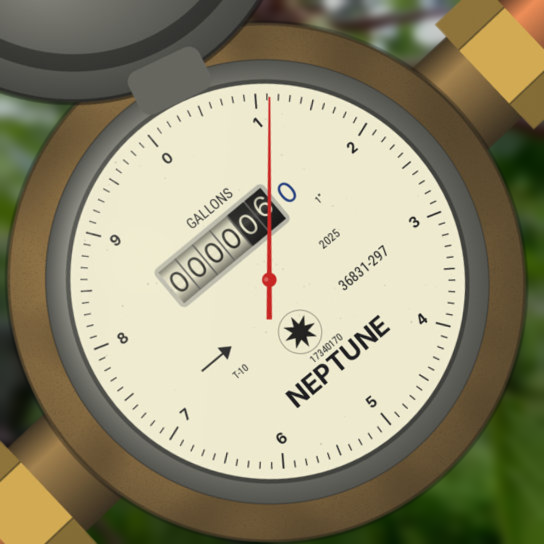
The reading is 61.1 gal
